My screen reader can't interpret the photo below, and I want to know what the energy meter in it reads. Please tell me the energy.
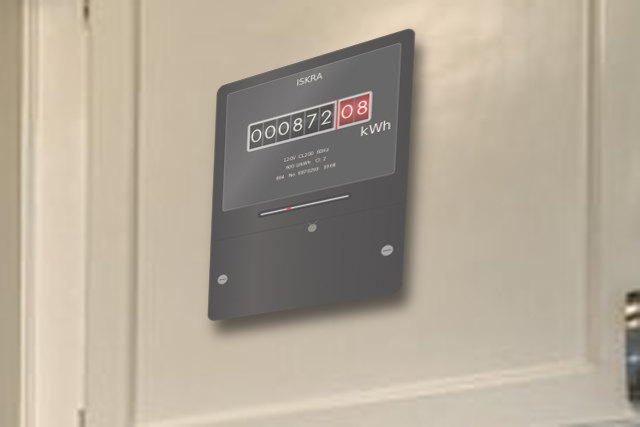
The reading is 872.08 kWh
